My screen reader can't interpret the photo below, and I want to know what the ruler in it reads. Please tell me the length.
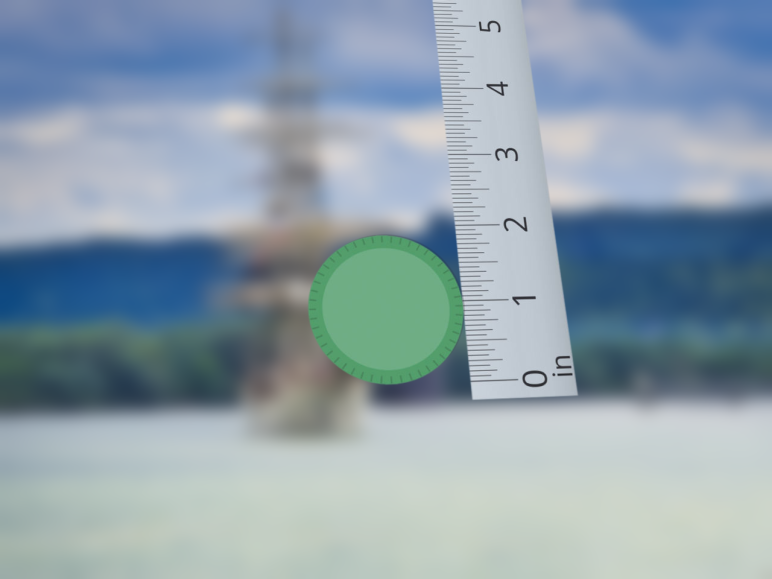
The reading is 1.875 in
